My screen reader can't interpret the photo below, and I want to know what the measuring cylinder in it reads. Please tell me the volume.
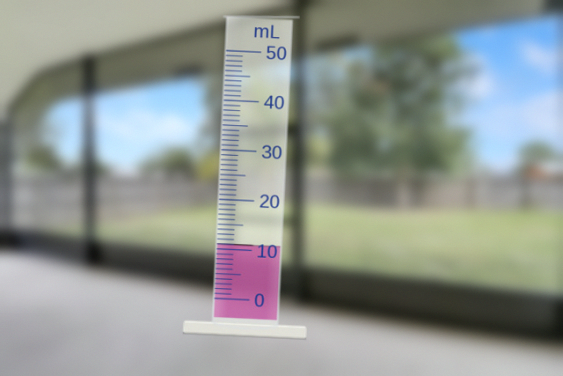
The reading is 11 mL
